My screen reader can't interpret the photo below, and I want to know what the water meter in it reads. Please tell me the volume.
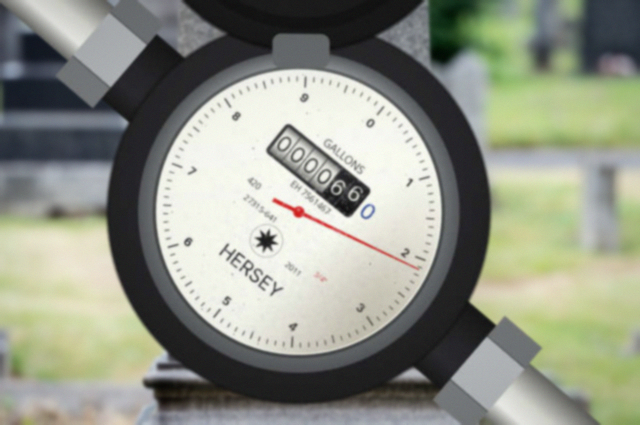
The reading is 662.1 gal
